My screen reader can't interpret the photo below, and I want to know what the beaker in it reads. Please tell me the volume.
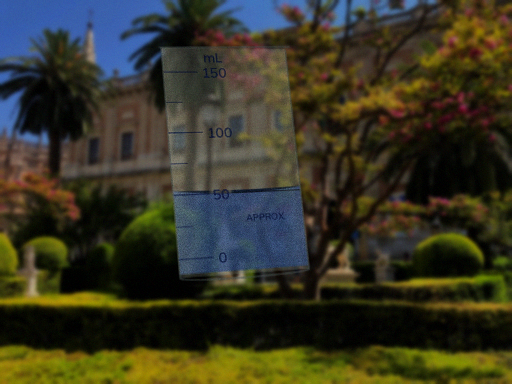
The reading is 50 mL
